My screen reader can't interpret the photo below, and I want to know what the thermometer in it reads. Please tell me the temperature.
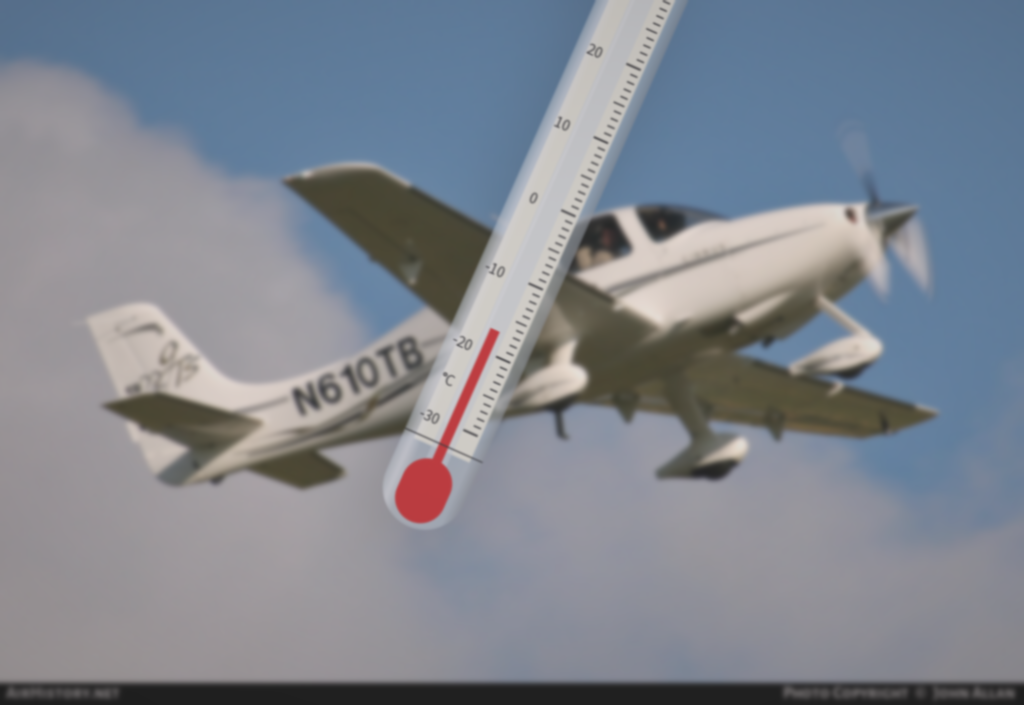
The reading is -17 °C
